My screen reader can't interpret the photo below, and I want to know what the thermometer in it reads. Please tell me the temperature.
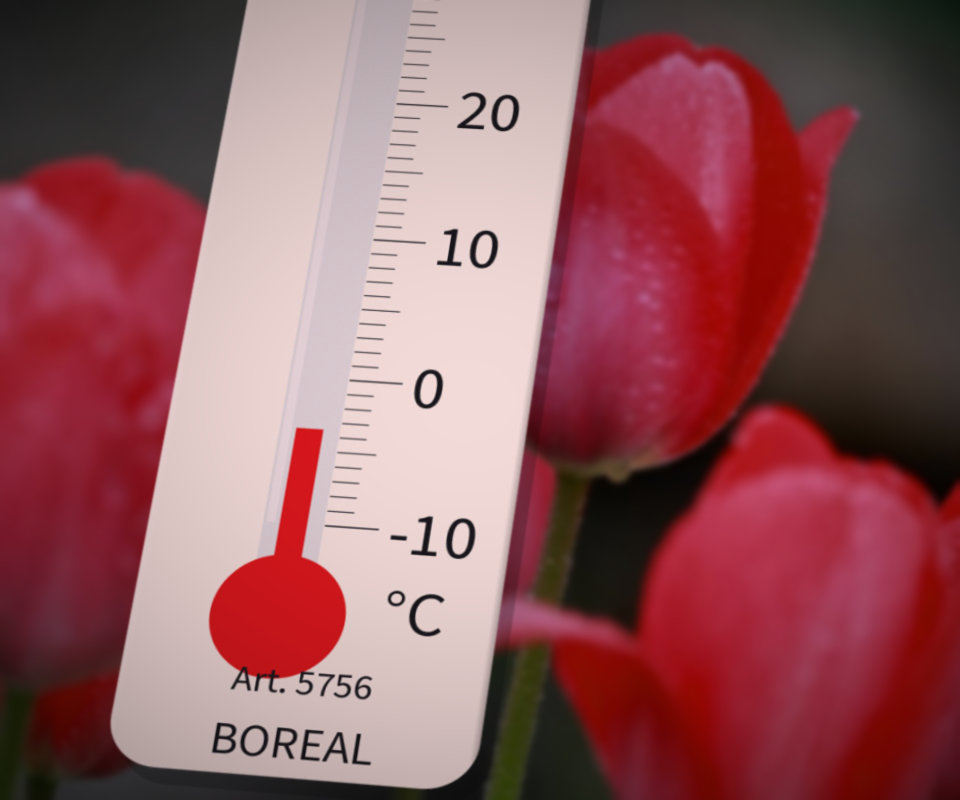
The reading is -3.5 °C
